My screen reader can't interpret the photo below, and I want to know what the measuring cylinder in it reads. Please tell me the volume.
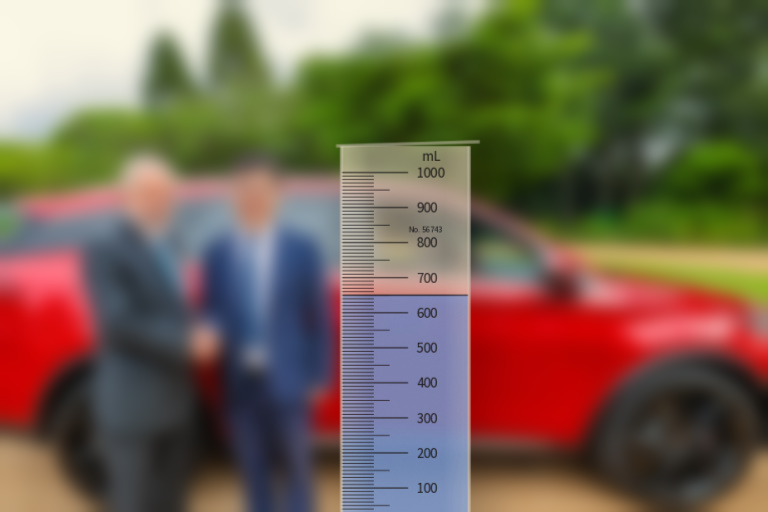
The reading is 650 mL
